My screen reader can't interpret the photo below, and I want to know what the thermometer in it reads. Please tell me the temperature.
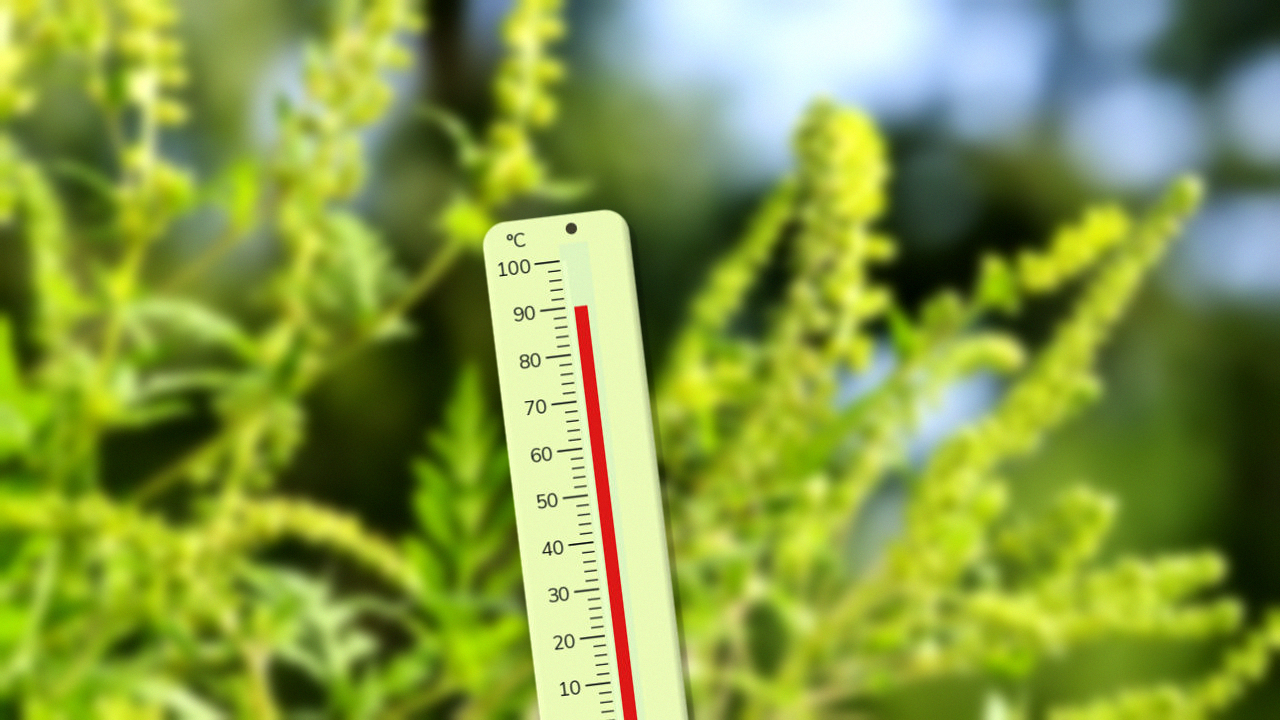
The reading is 90 °C
